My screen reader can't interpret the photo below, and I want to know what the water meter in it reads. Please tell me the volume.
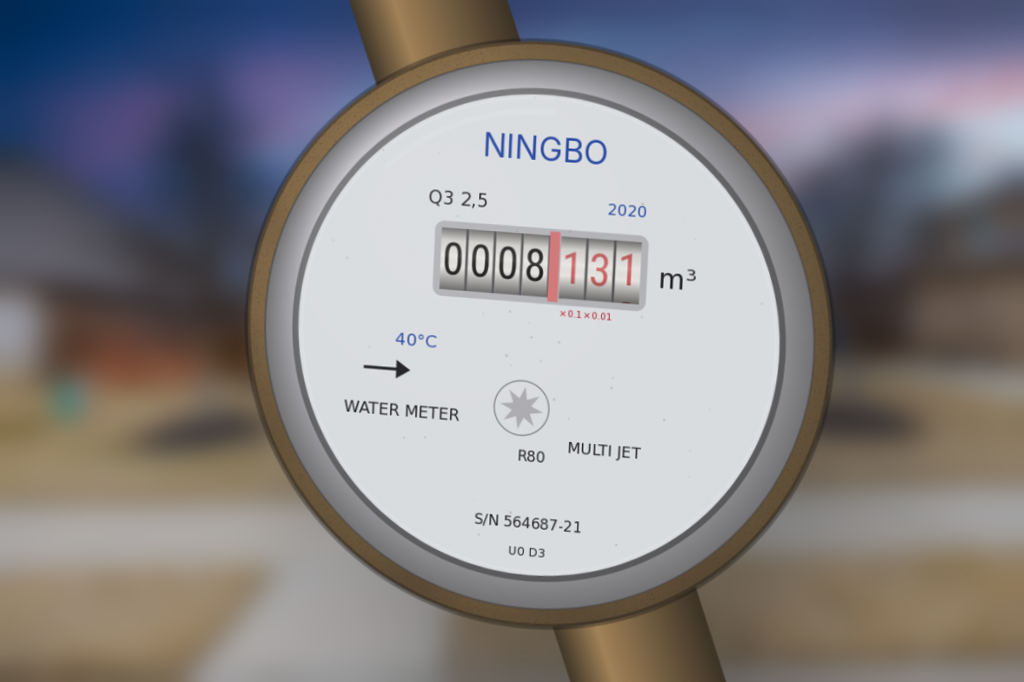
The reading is 8.131 m³
